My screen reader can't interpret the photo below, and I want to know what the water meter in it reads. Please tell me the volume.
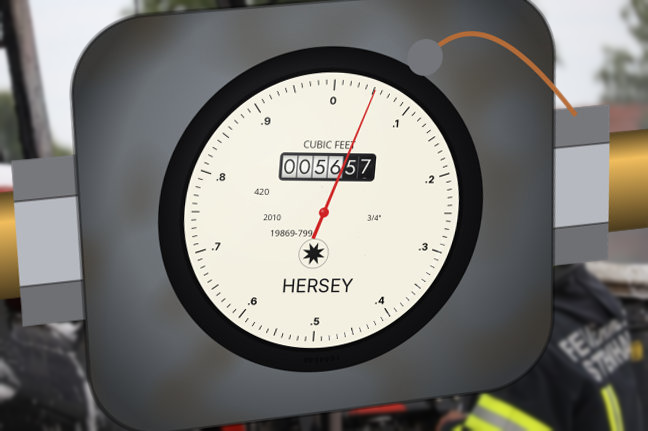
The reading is 5657.05 ft³
